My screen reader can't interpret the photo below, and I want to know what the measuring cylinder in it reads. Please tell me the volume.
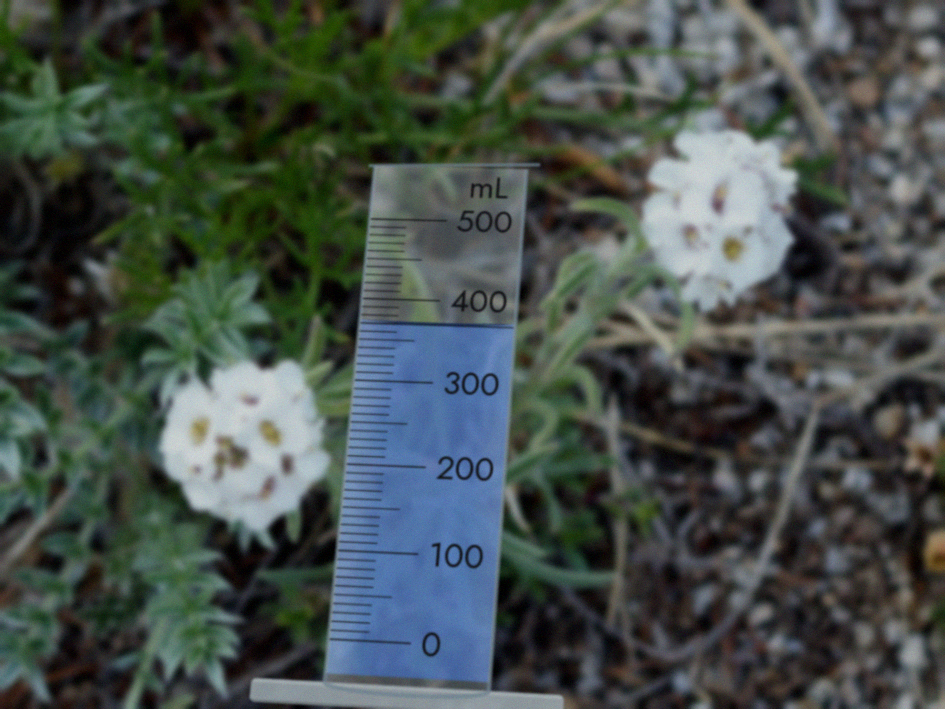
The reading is 370 mL
